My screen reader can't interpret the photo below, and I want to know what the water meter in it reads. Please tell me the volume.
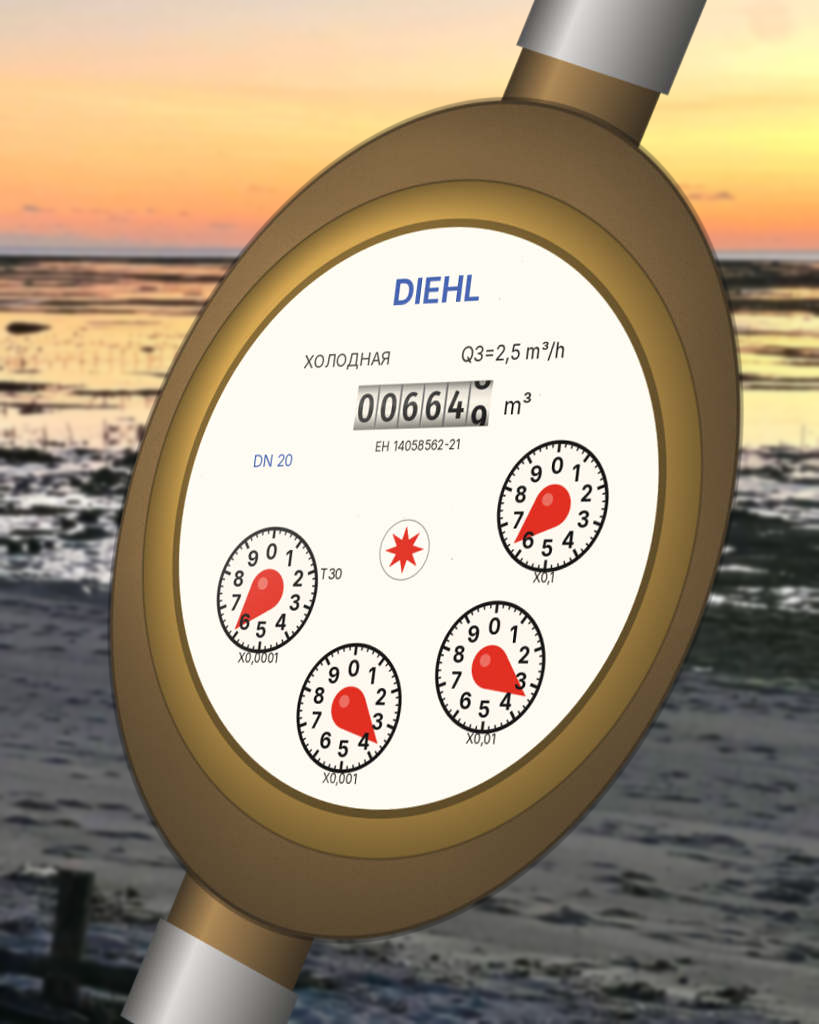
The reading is 6648.6336 m³
